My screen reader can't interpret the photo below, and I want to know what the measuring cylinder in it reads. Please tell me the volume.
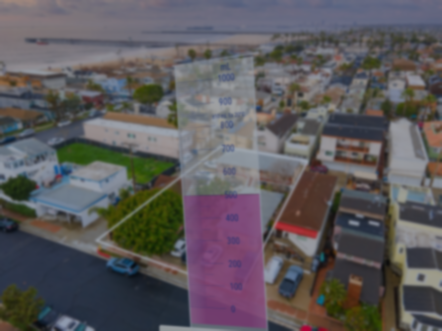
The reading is 500 mL
